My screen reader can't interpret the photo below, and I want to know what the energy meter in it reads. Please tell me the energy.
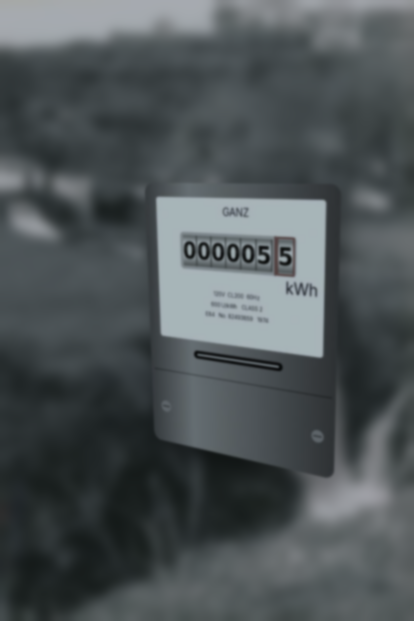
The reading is 5.5 kWh
